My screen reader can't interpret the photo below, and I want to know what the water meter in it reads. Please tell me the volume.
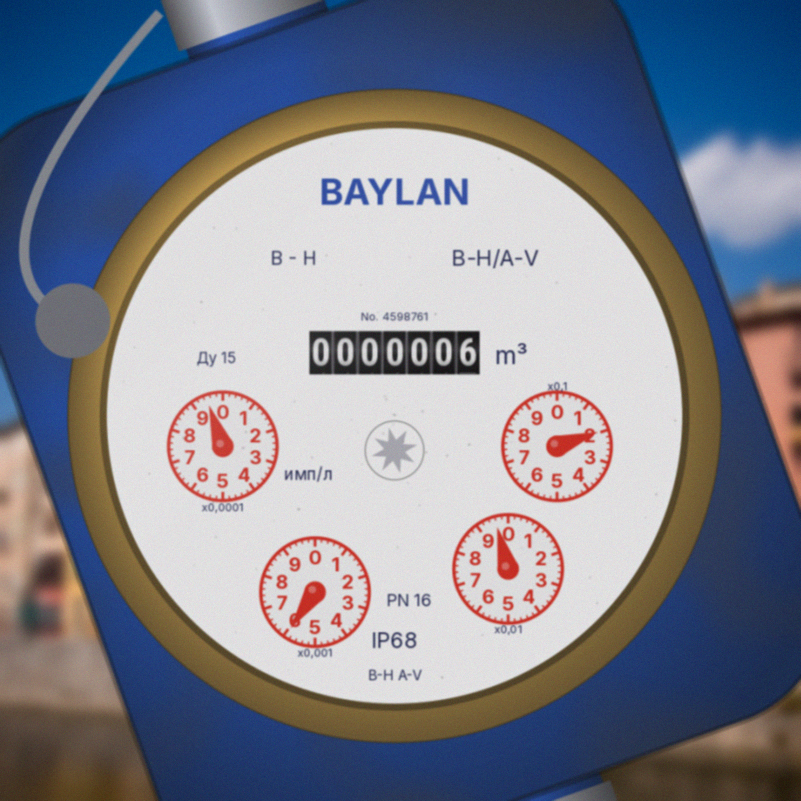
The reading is 6.1959 m³
